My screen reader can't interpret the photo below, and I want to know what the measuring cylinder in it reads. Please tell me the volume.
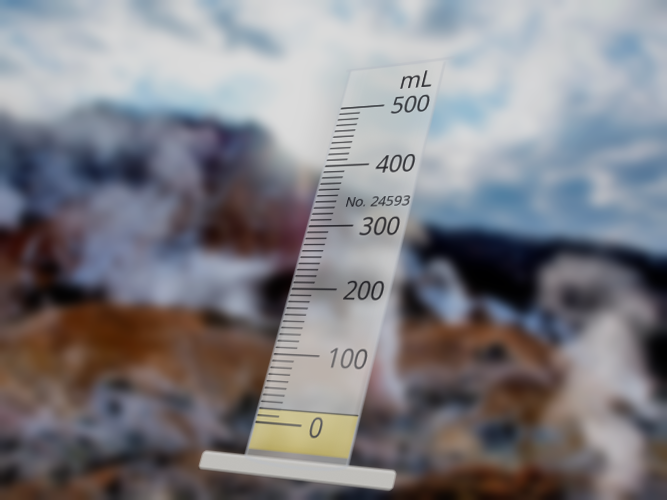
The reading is 20 mL
